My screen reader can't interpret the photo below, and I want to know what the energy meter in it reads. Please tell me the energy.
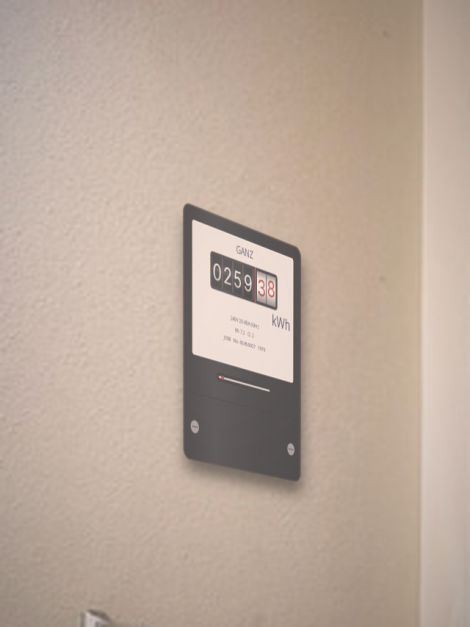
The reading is 259.38 kWh
